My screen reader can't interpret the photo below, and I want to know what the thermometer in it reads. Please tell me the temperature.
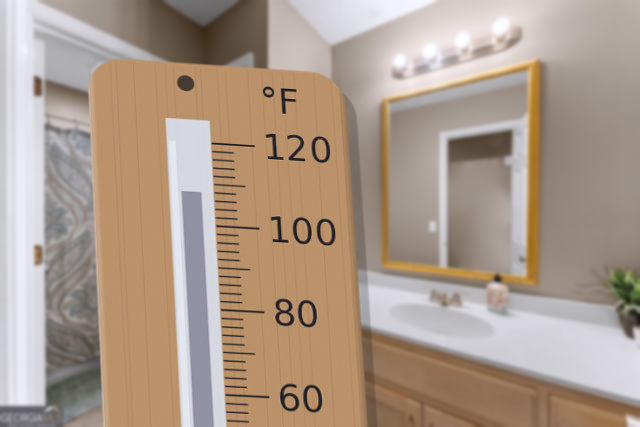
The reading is 108 °F
